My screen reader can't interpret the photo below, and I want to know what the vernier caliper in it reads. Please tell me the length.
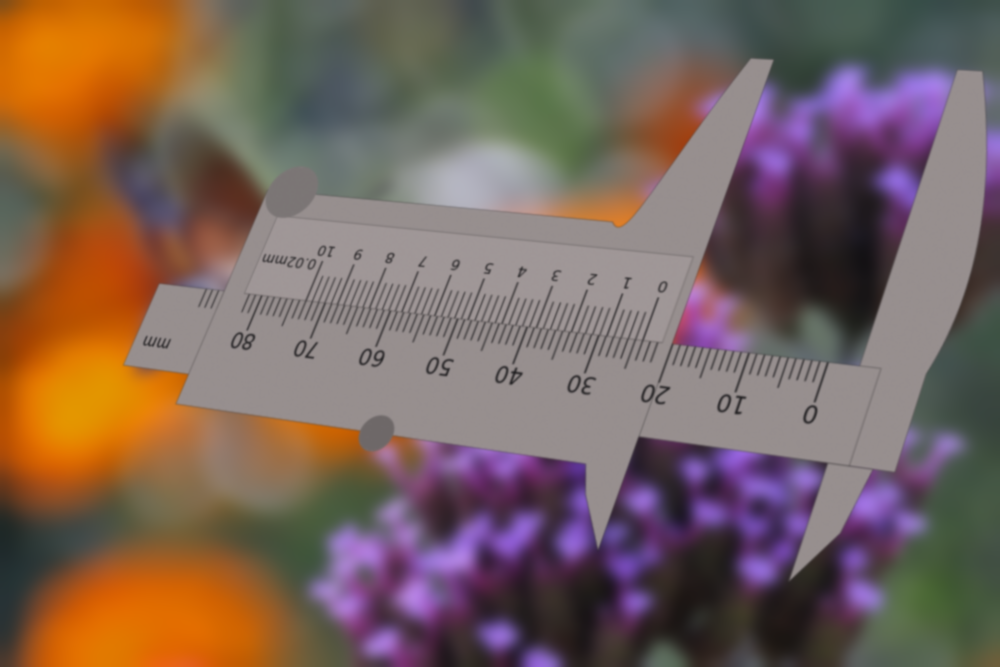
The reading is 24.0 mm
